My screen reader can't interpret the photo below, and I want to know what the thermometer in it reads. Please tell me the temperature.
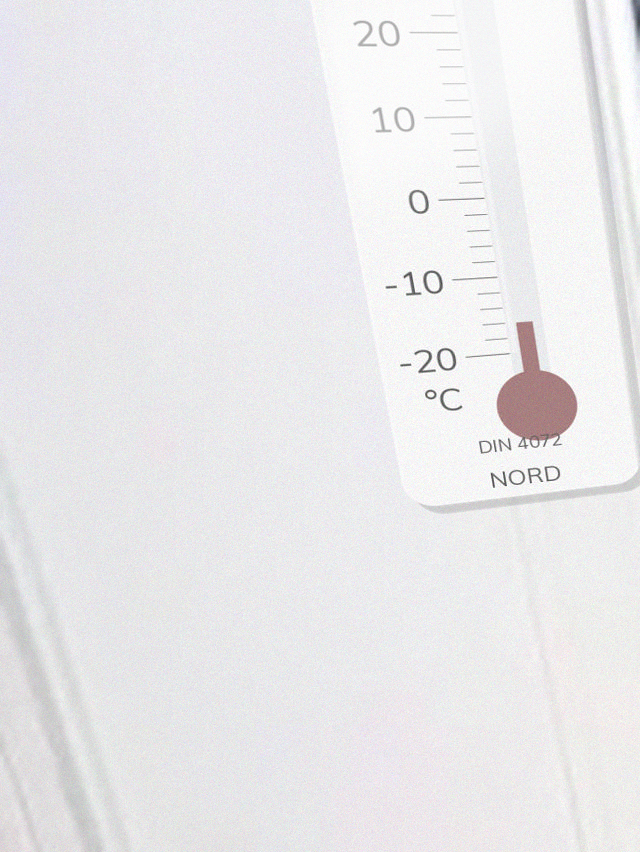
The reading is -16 °C
